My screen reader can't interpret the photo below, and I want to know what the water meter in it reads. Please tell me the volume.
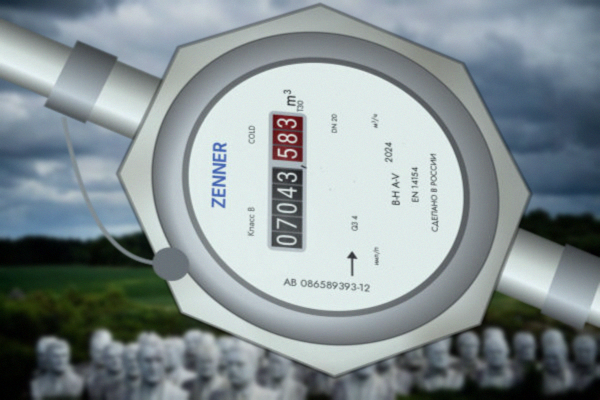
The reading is 7043.583 m³
